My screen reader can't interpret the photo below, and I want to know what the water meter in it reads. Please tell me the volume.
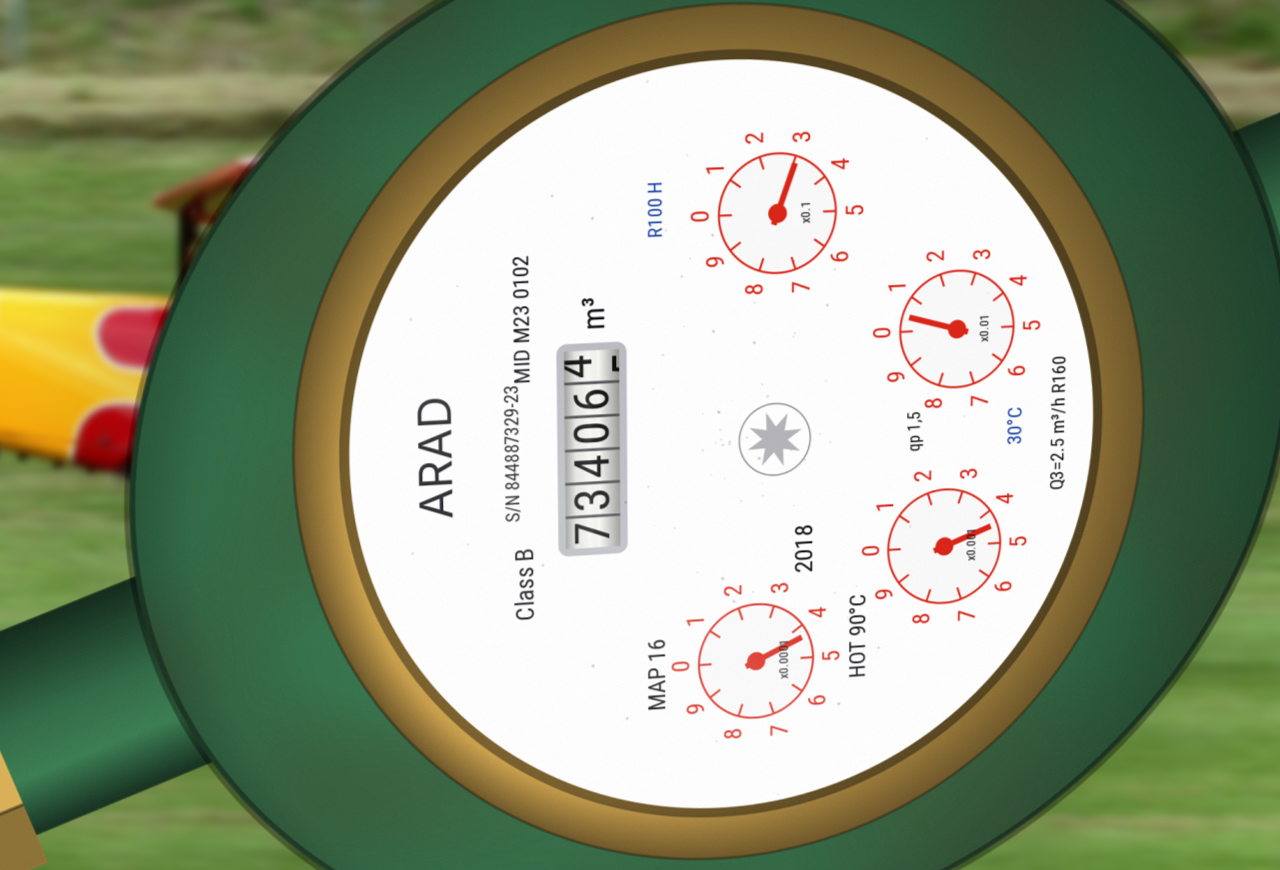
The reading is 734064.3044 m³
